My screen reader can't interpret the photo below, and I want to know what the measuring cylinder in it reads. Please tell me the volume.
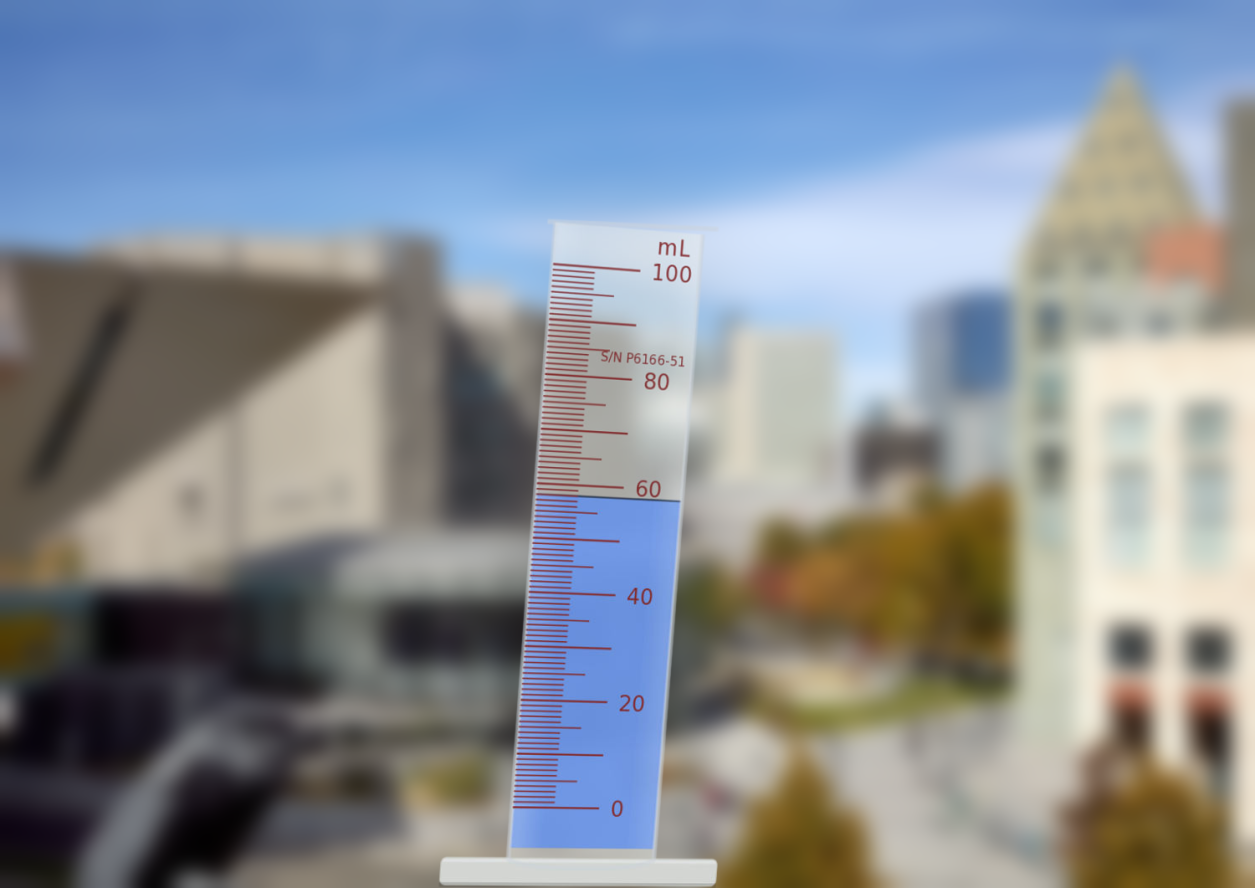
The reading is 58 mL
